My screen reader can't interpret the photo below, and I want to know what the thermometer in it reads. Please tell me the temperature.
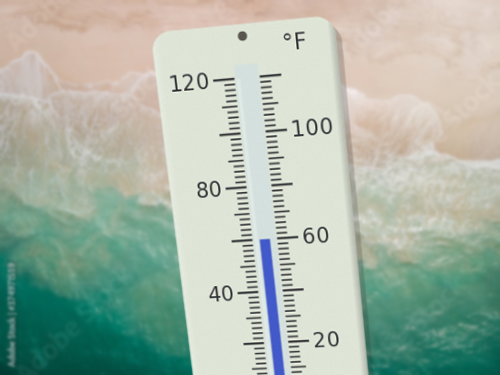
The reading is 60 °F
